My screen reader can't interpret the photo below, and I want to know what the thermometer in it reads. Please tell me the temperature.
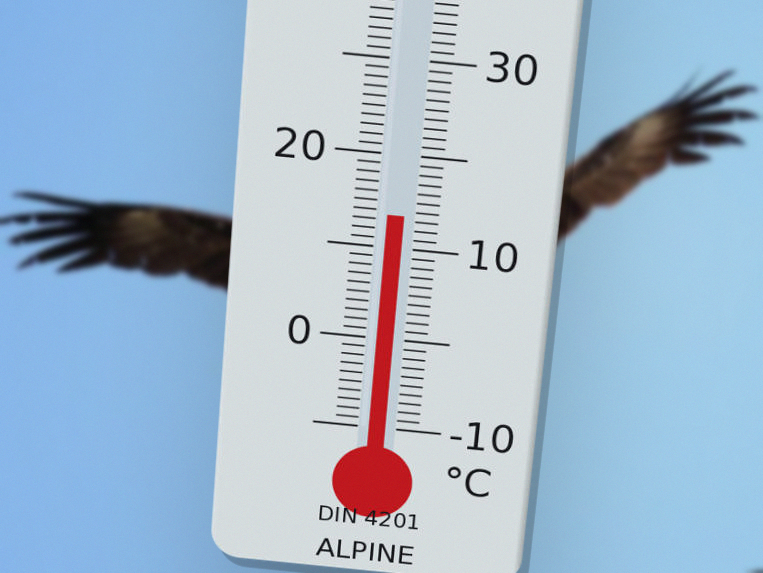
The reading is 13.5 °C
